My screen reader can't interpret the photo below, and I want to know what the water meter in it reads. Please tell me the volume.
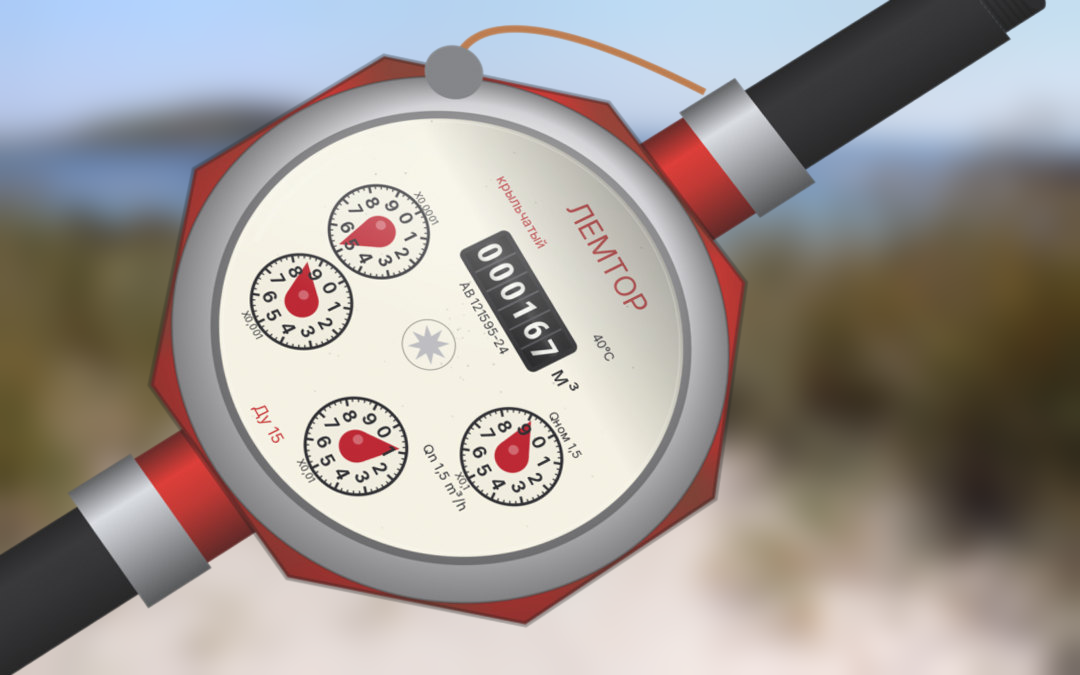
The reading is 166.9085 m³
